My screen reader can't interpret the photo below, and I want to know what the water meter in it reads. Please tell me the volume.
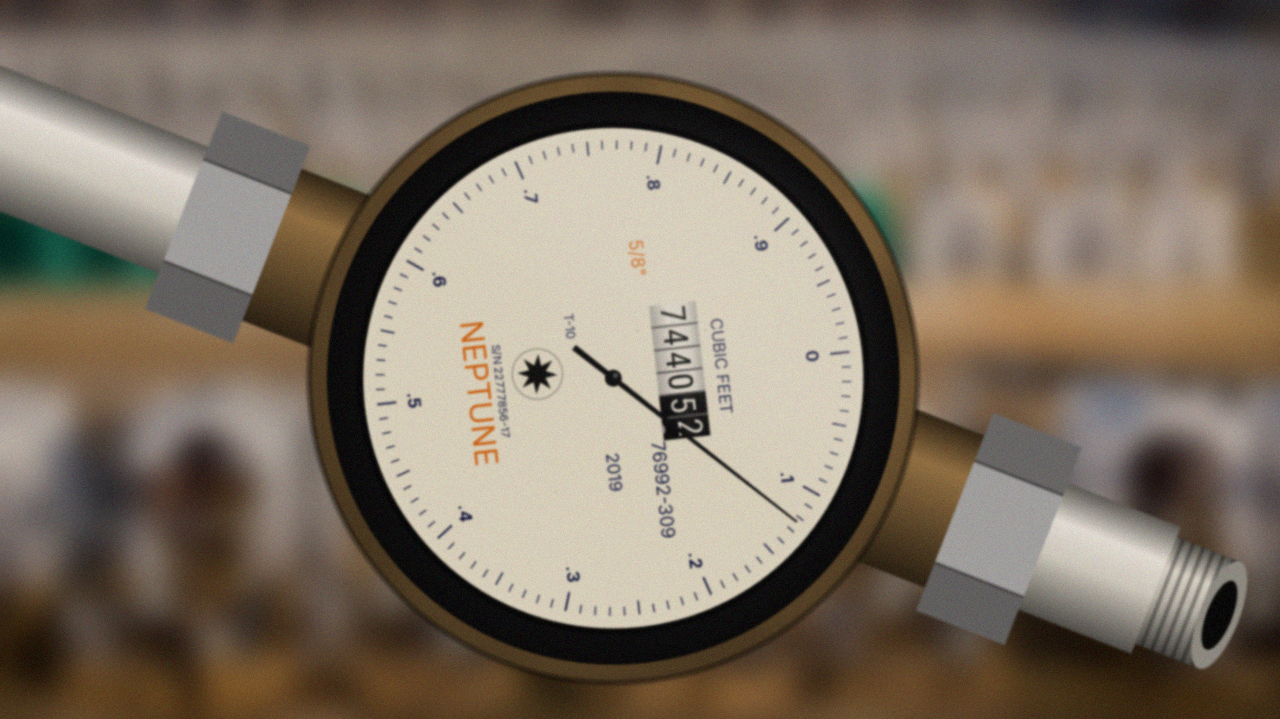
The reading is 744052.12 ft³
